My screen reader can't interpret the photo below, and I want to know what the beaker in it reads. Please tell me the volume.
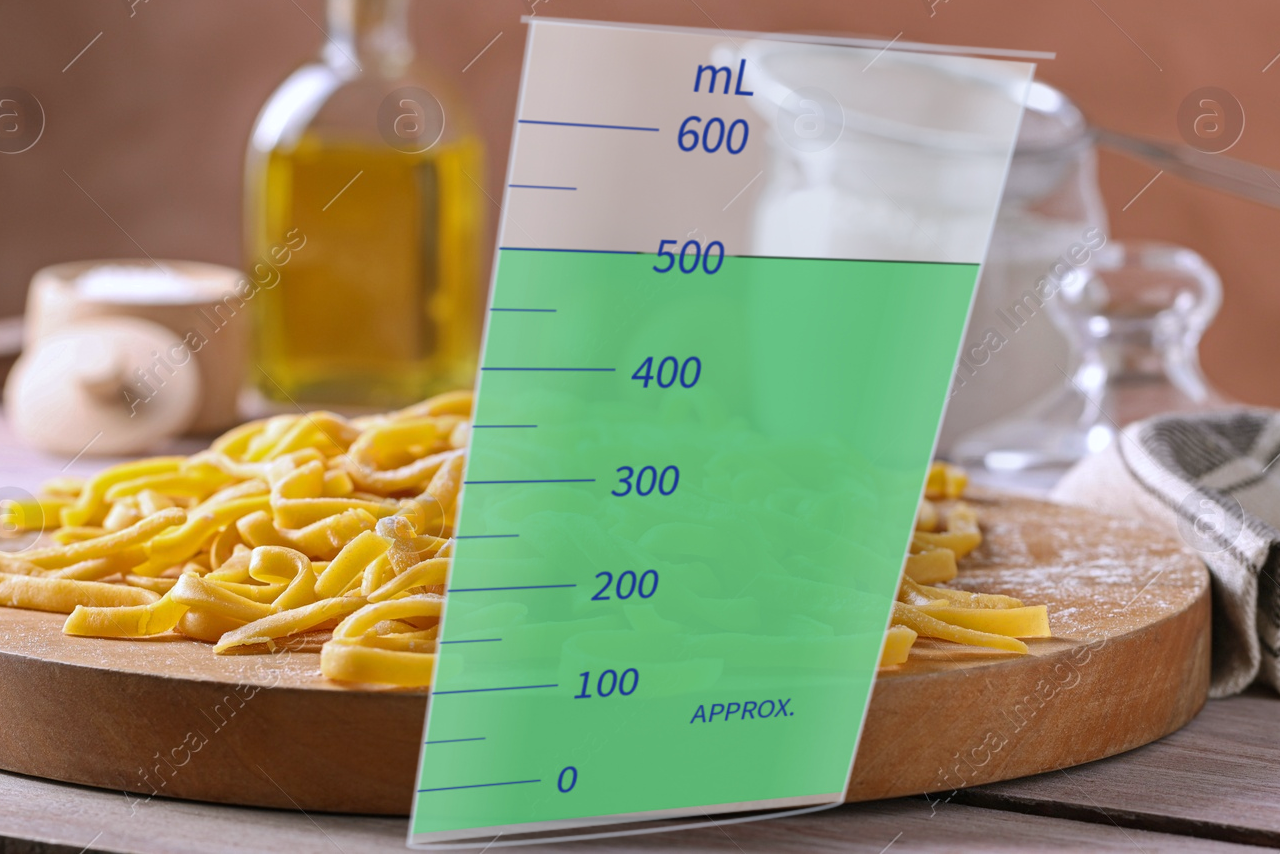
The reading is 500 mL
